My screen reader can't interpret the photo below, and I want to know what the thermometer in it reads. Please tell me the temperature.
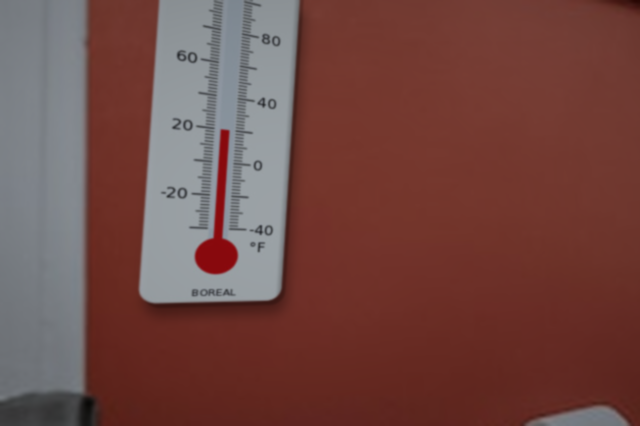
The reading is 20 °F
